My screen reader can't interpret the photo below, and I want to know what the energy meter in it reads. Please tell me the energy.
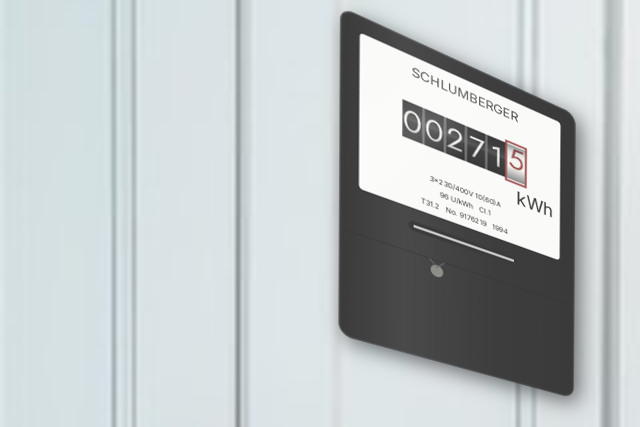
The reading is 271.5 kWh
